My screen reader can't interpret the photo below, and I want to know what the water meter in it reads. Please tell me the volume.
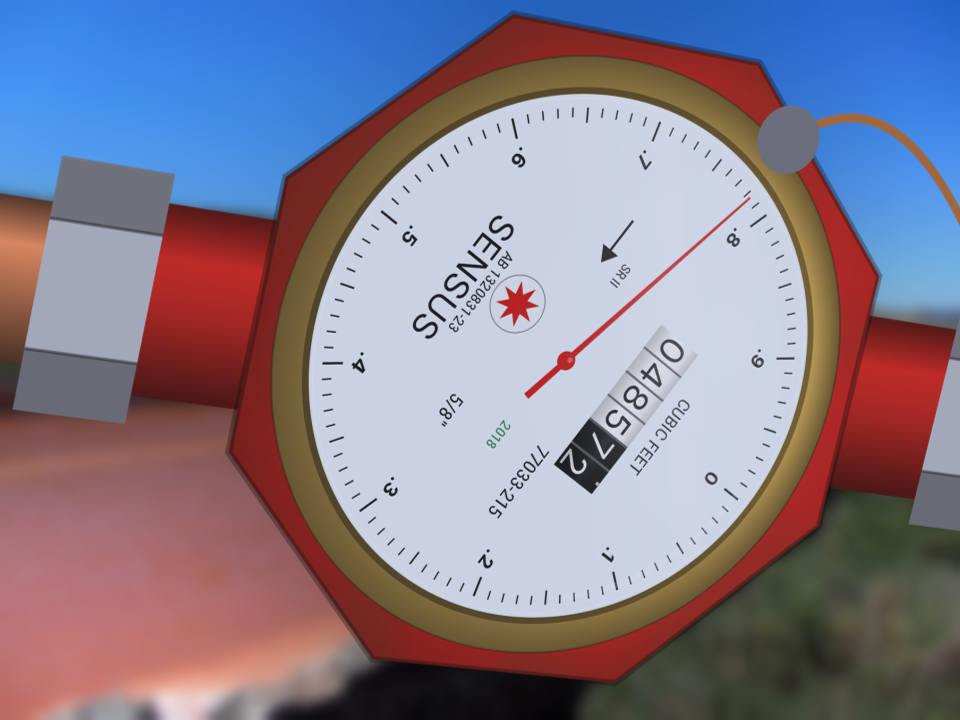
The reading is 48571.78 ft³
